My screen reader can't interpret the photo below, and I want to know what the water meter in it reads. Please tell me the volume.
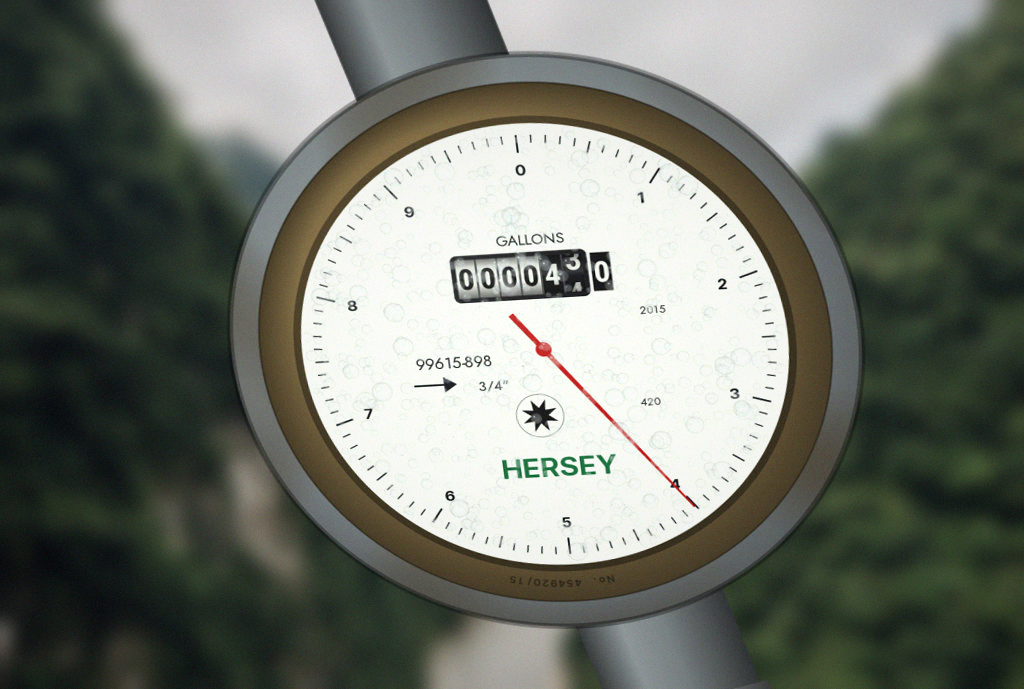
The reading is 434.0 gal
